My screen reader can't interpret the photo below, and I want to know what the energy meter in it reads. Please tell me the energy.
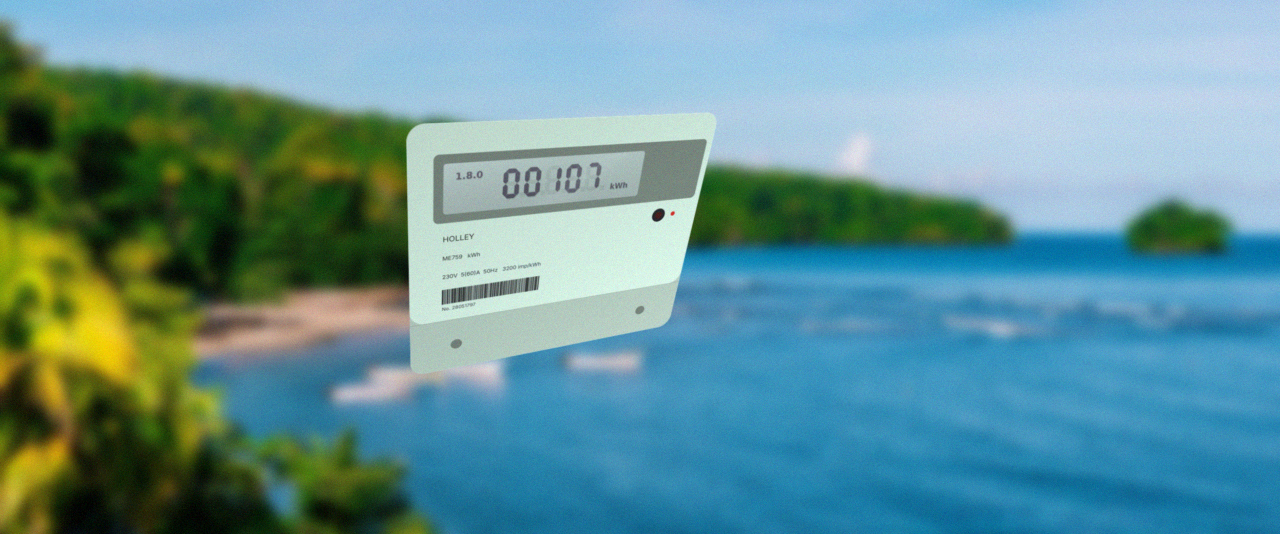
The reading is 107 kWh
